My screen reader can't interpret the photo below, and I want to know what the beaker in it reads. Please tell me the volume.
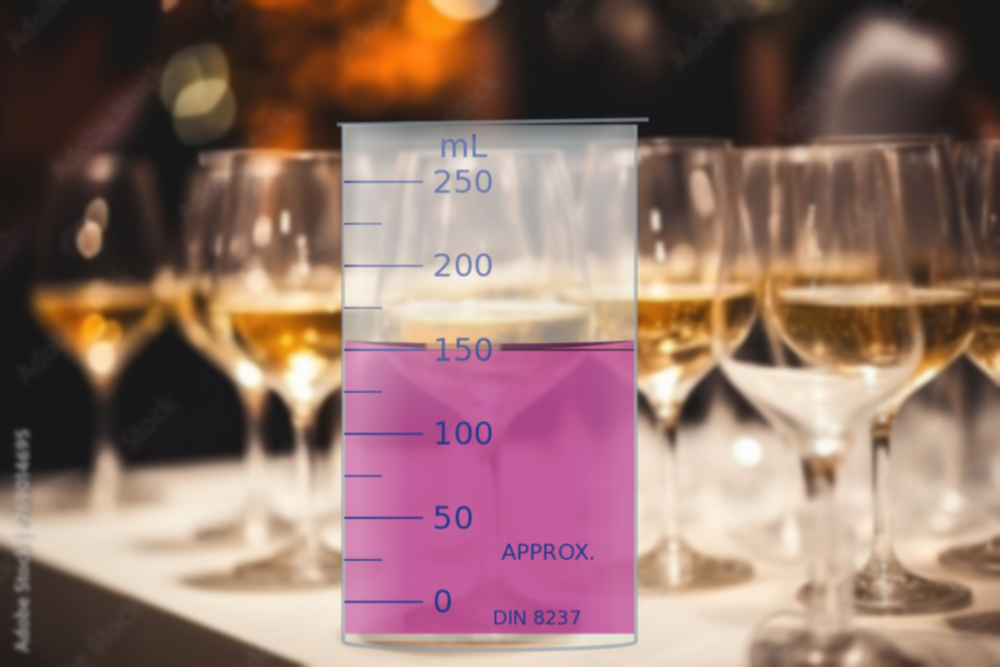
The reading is 150 mL
